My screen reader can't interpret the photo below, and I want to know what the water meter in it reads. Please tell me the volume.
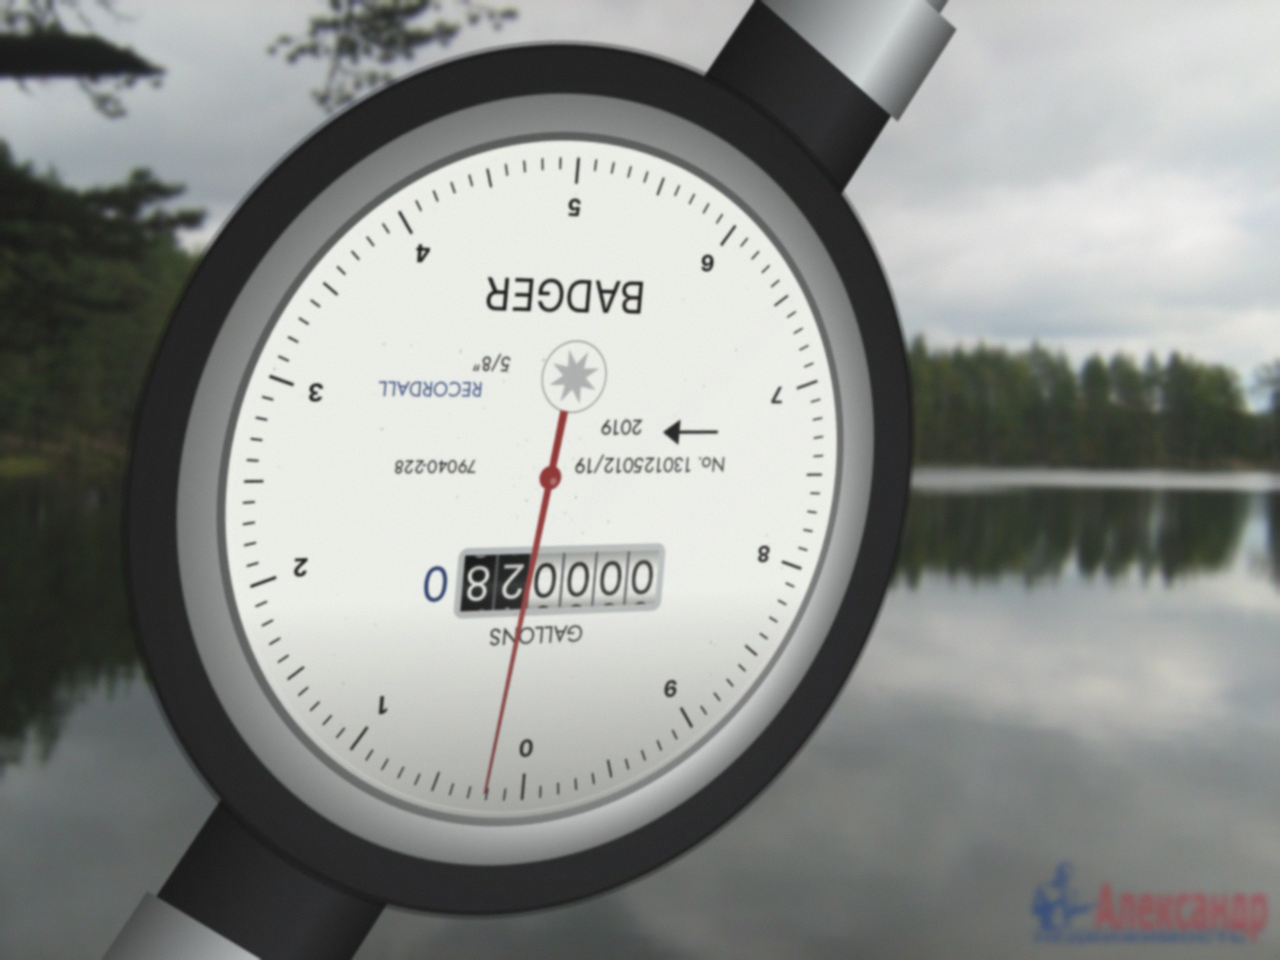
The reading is 280.2 gal
